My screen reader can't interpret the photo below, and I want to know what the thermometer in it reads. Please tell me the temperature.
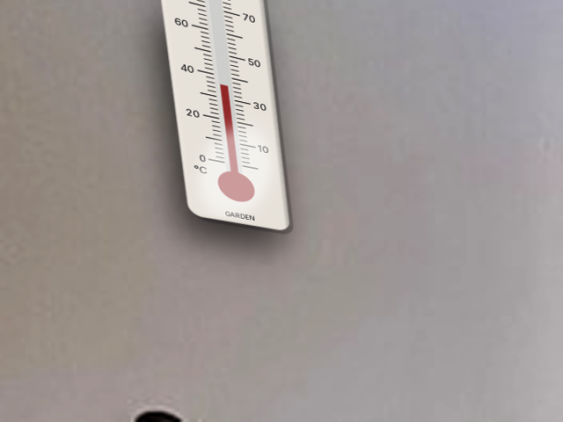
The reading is 36 °C
